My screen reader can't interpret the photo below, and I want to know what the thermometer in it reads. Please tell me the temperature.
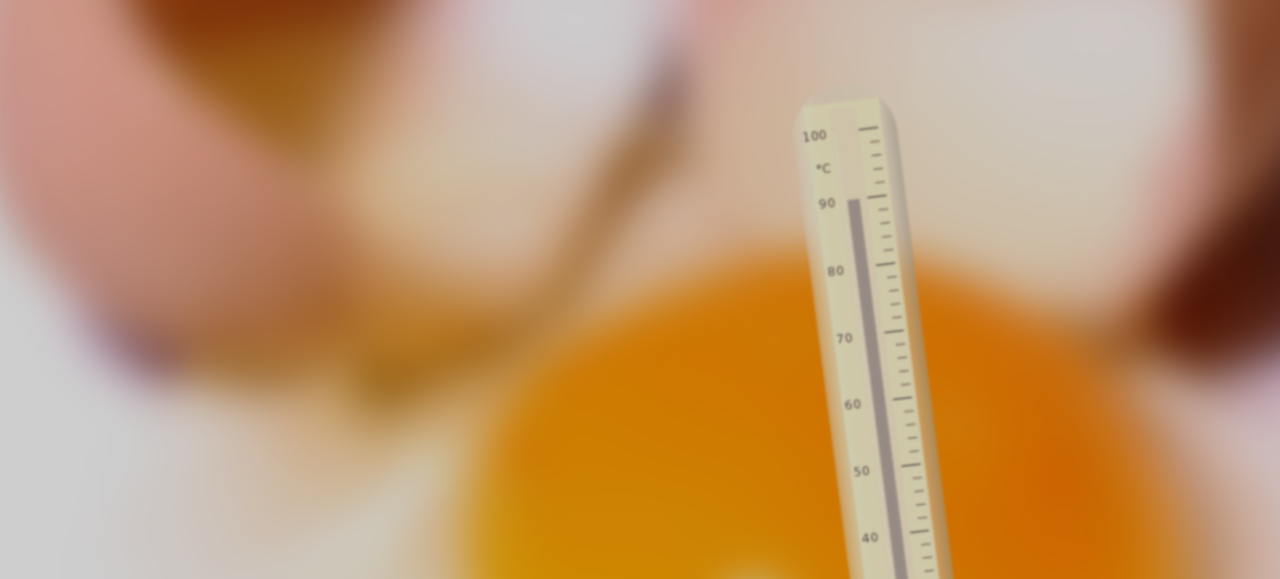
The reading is 90 °C
